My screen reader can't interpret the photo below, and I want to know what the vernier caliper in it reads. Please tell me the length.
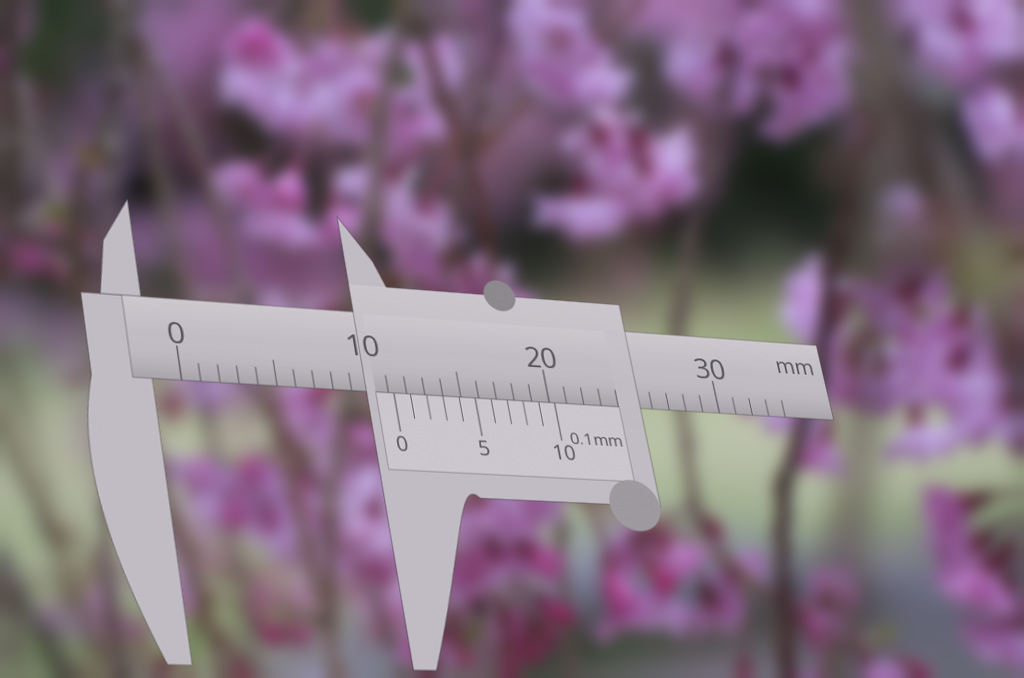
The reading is 11.3 mm
